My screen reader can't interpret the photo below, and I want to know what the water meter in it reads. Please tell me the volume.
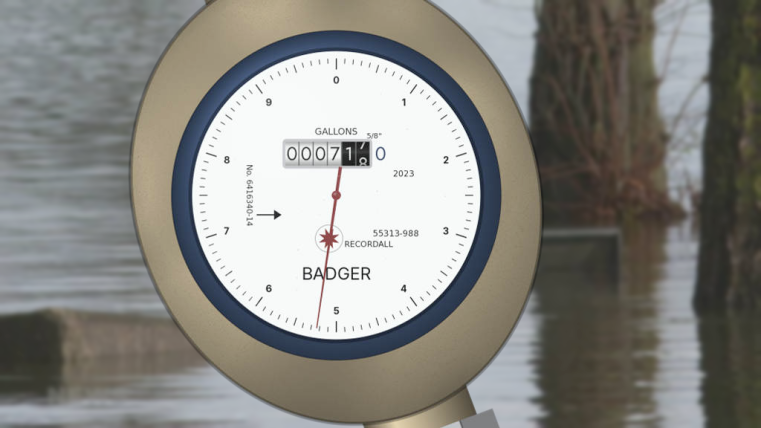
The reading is 7175.2 gal
